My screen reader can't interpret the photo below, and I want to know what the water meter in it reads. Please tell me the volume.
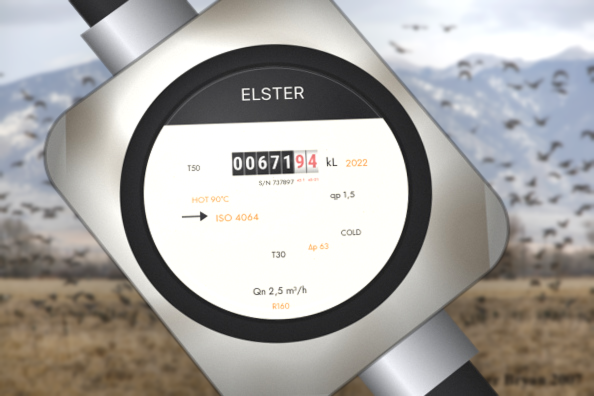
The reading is 671.94 kL
